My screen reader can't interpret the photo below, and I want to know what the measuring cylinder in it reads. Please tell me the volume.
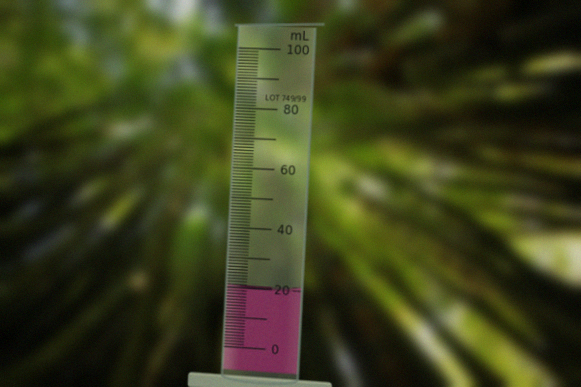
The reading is 20 mL
